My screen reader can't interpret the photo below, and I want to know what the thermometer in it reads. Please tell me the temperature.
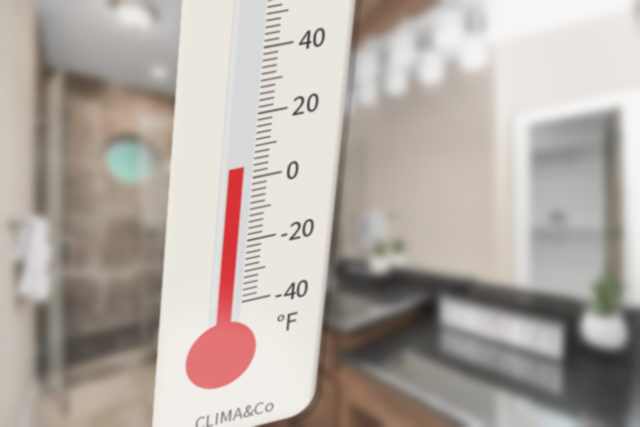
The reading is 4 °F
